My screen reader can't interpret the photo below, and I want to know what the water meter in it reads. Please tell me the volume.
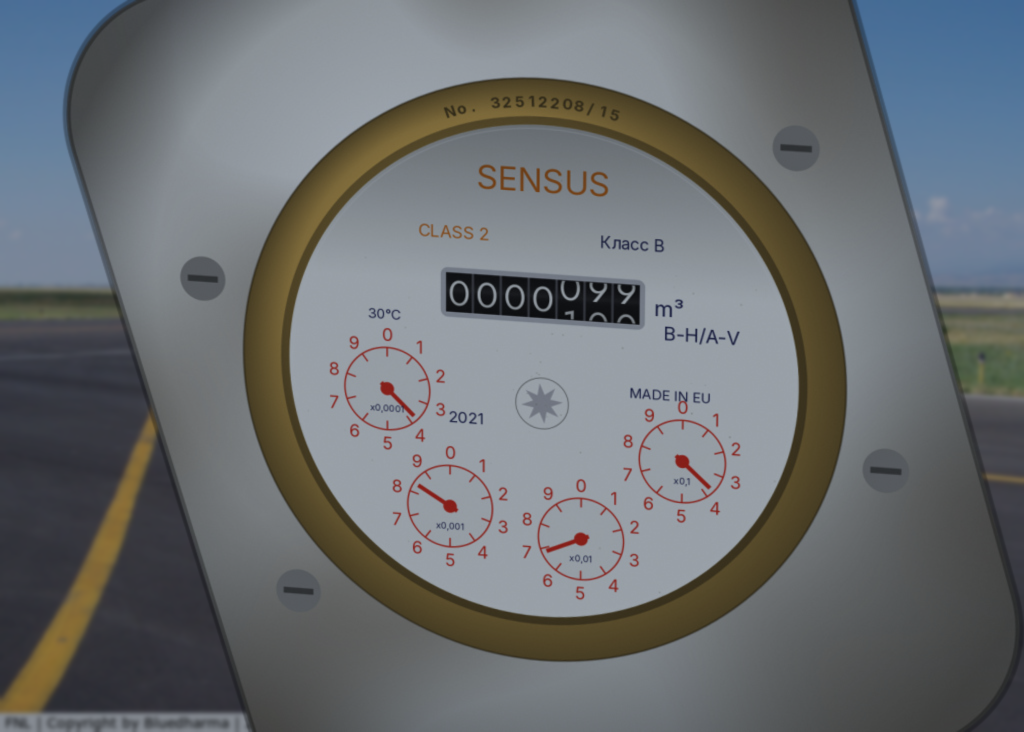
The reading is 99.3683 m³
